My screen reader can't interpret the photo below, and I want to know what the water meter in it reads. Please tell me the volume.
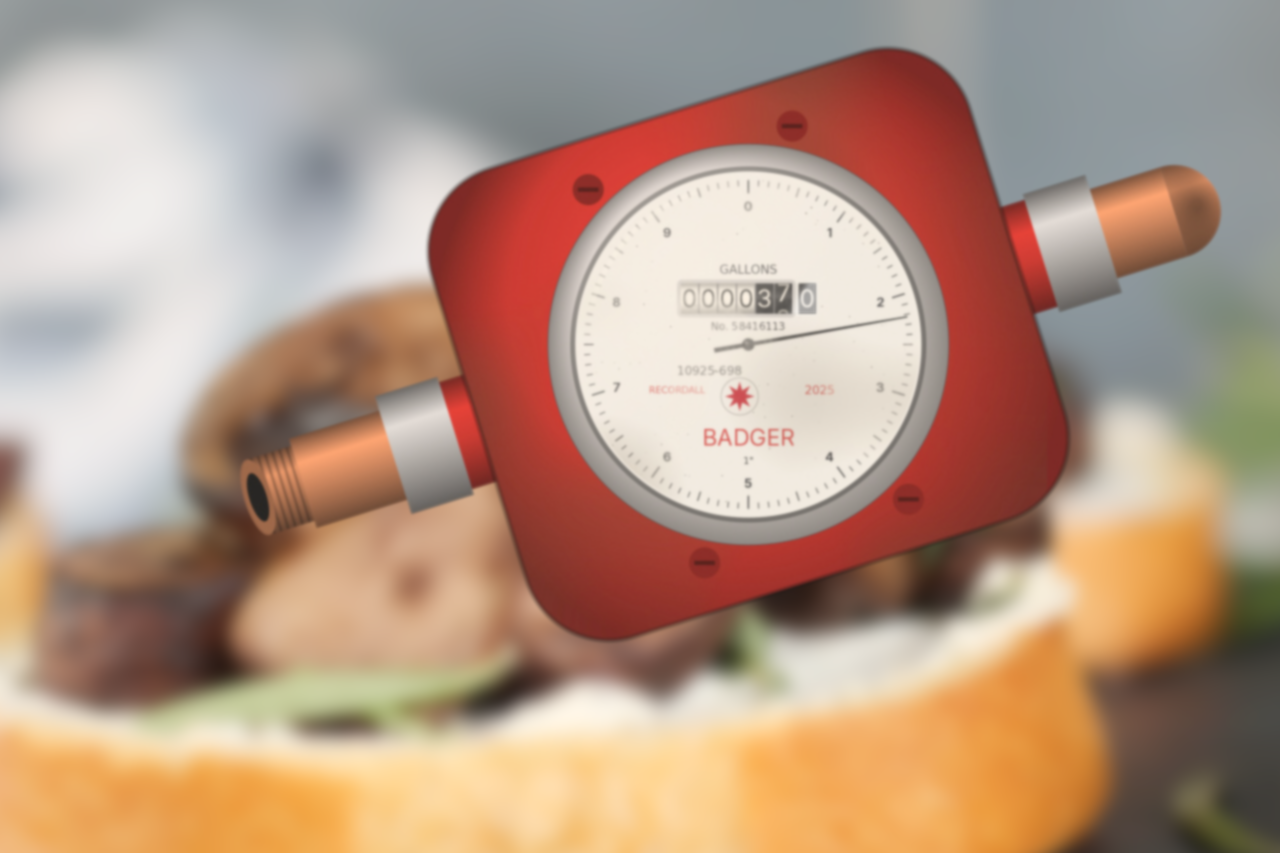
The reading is 372.2 gal
